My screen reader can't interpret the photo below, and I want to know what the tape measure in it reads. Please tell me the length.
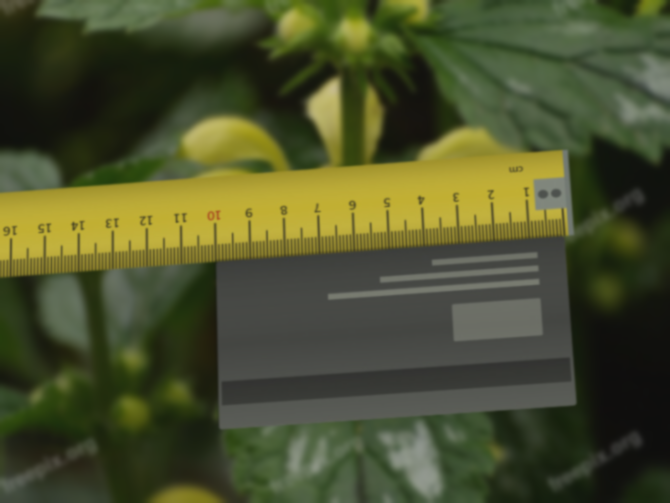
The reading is 10 cm
